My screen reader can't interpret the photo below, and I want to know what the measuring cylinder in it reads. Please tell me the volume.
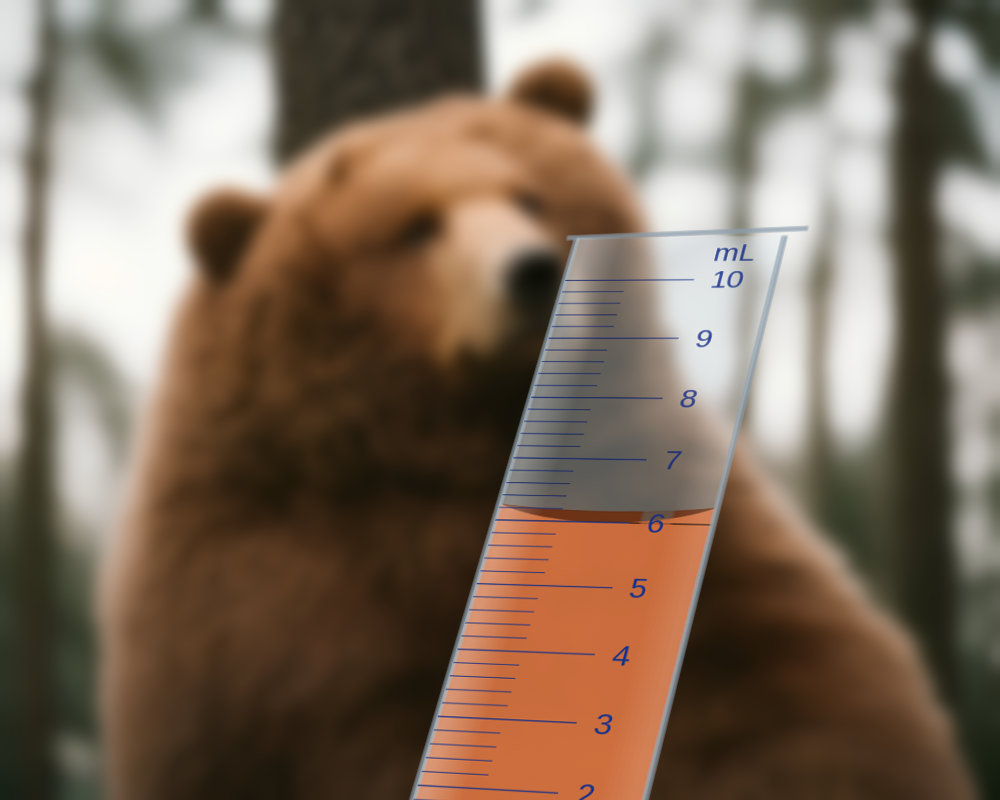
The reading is 6 mL
